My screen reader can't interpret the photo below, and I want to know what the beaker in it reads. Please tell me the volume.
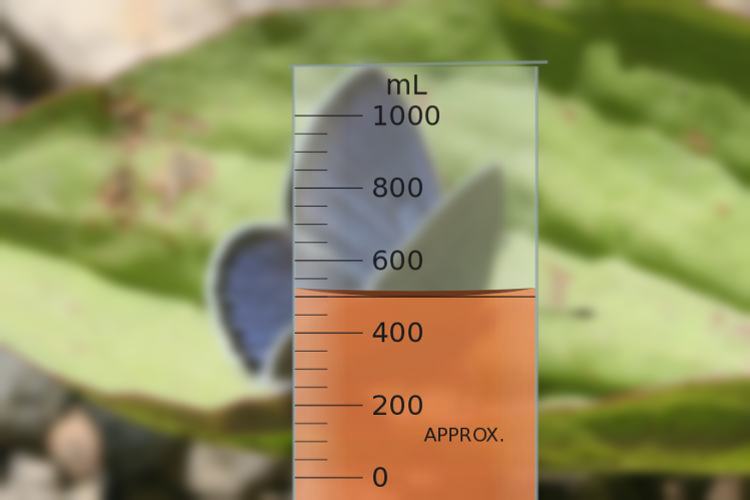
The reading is 500 mL
